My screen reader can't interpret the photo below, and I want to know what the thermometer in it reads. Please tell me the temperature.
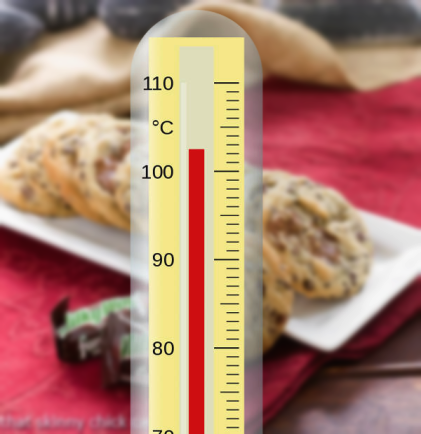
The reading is 102.5 °C
